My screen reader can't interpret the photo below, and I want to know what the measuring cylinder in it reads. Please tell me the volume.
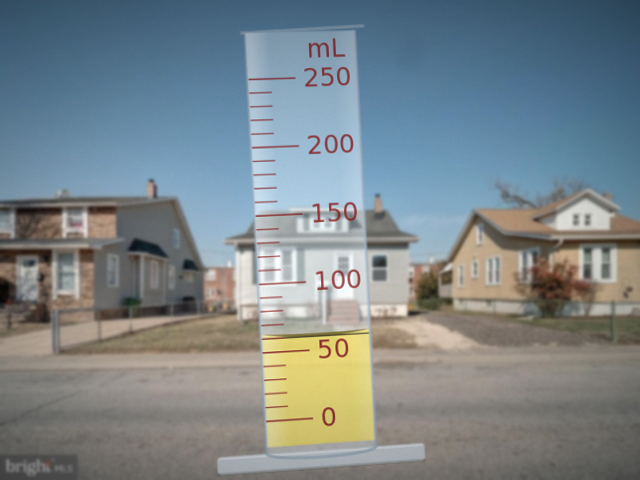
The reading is 60 mL
